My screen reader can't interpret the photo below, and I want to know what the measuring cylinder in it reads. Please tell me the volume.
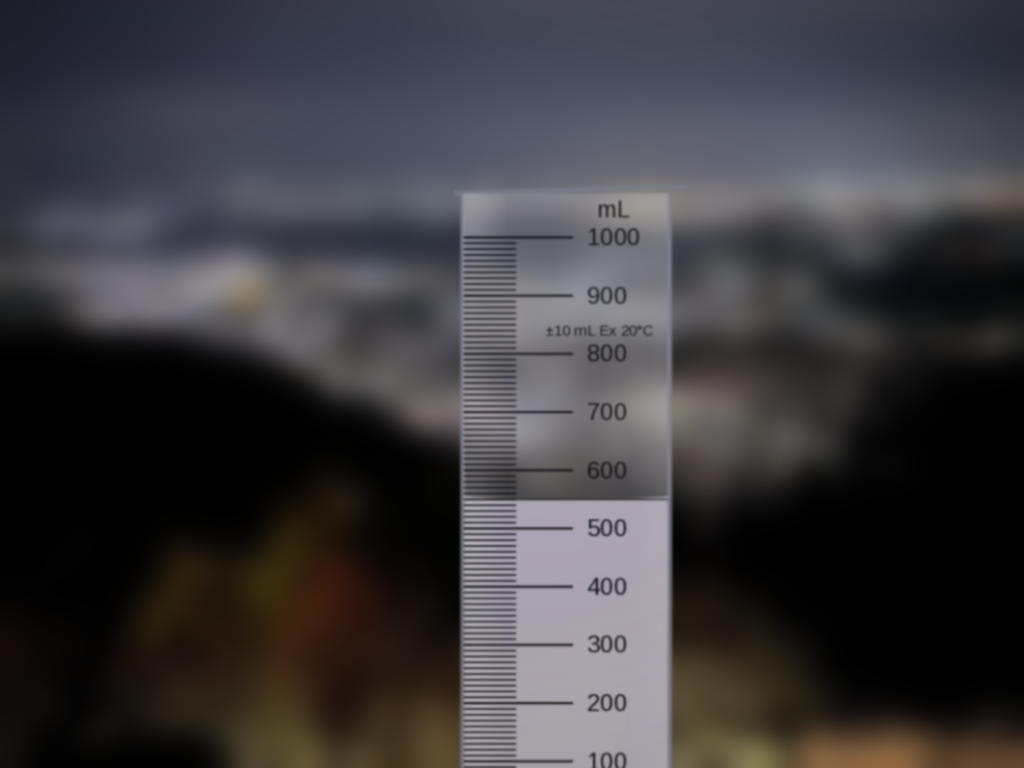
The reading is 550 mL
